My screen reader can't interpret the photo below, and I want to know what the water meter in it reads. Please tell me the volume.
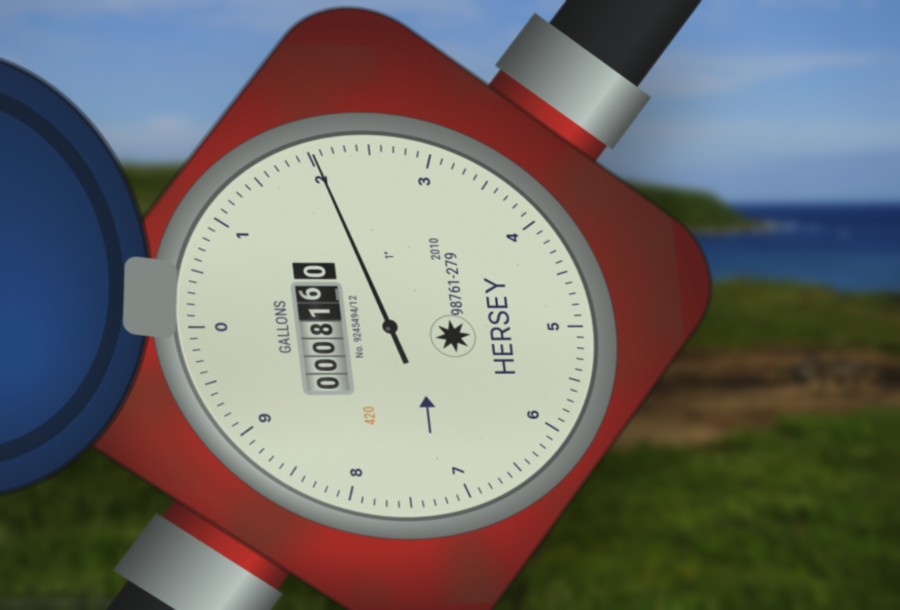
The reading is 8162.0 gal
